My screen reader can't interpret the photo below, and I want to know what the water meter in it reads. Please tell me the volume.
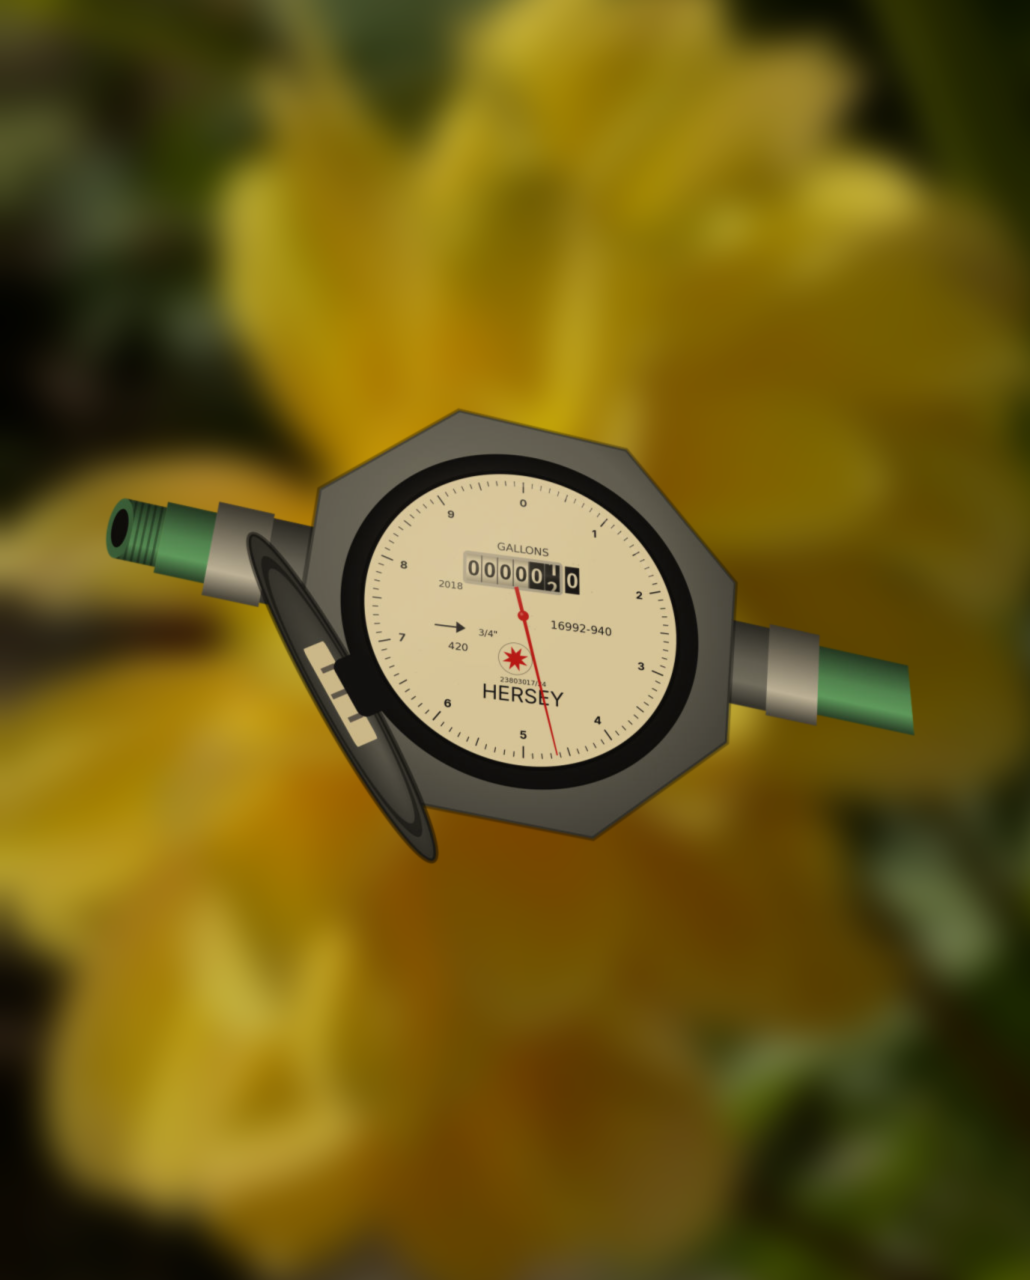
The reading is 14.6 gal
